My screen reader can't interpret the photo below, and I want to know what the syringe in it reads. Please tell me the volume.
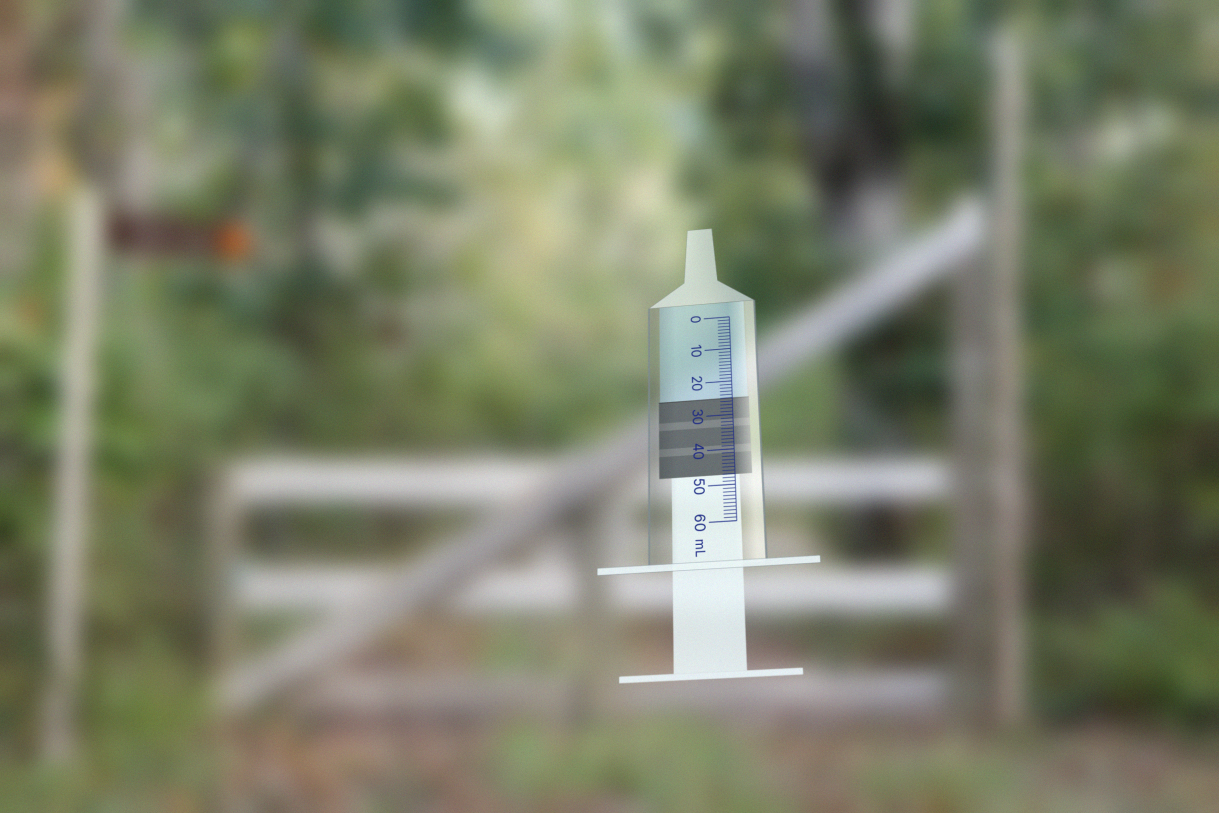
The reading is 25 mL
